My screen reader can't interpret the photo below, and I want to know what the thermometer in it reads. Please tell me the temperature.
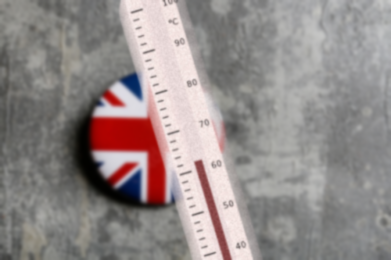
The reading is 62 °C
